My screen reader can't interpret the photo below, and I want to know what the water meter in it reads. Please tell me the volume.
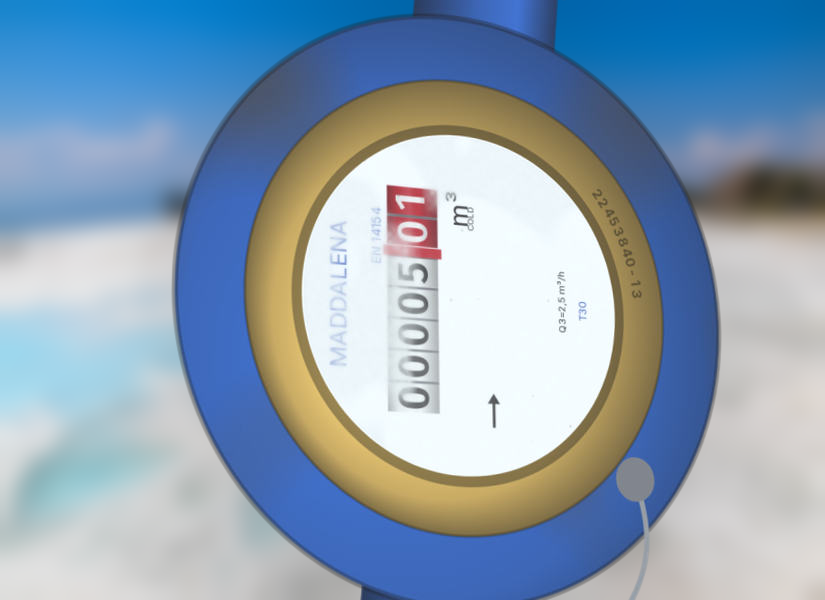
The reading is 5.01 m³
